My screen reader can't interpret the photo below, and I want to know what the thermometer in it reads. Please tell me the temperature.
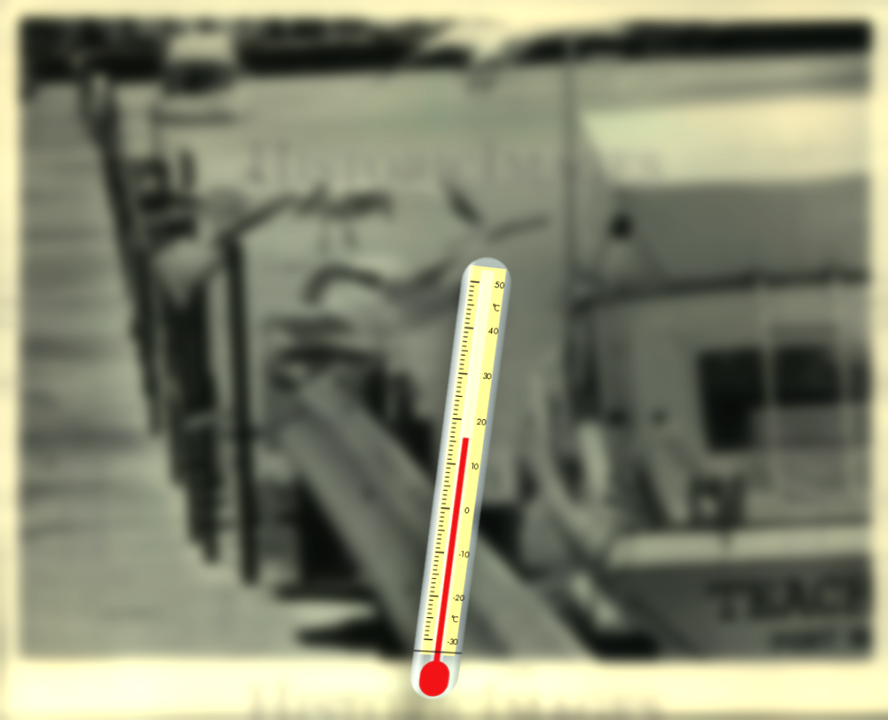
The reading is 16 °C
